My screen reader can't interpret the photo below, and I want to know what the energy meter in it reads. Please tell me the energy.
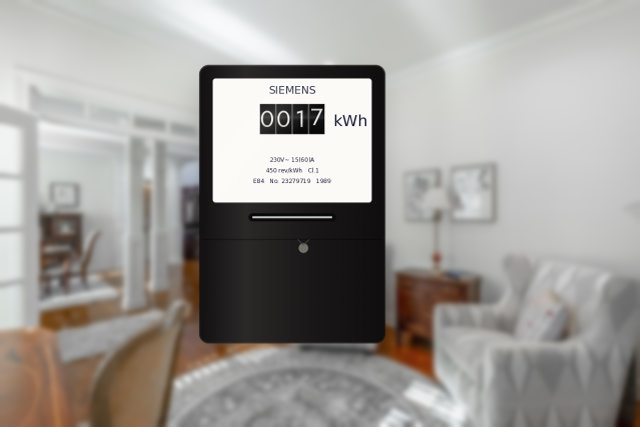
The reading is 17 kWh
